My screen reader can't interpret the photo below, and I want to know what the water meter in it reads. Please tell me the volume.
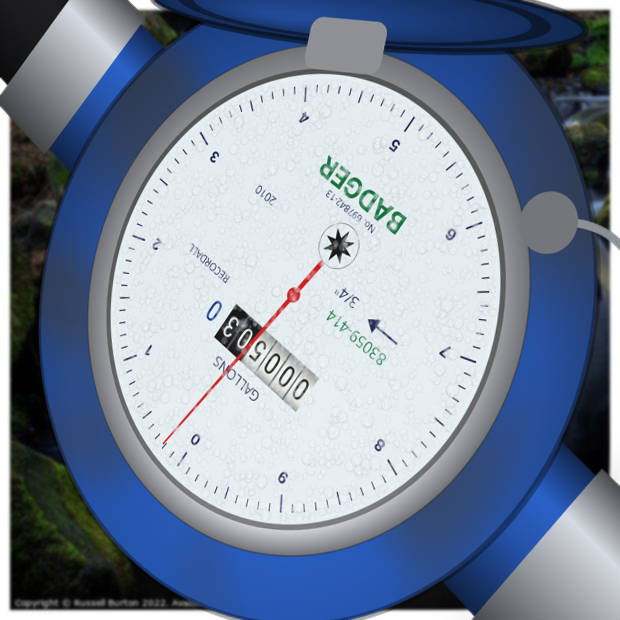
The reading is 5030.2 gal
